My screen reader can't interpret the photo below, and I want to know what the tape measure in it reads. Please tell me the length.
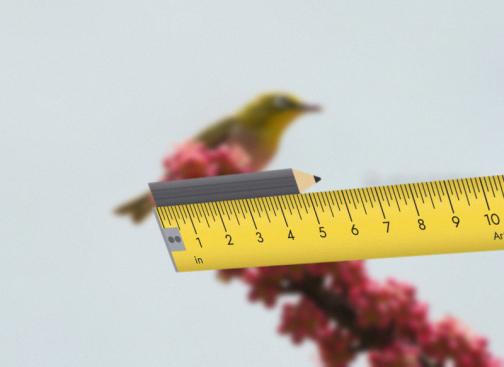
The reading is 5.5 in
